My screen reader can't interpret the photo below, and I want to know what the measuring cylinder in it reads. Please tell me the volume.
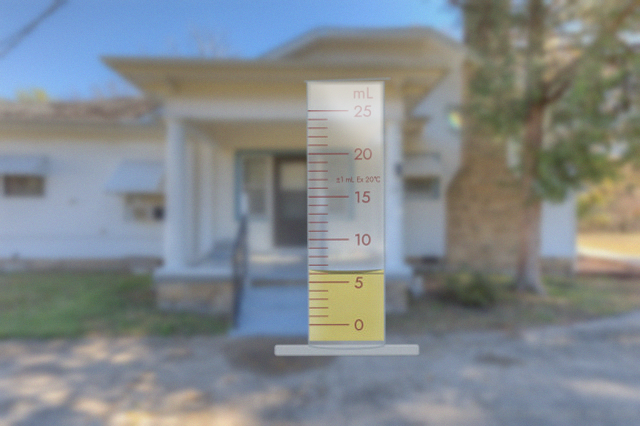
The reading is 6 mL
